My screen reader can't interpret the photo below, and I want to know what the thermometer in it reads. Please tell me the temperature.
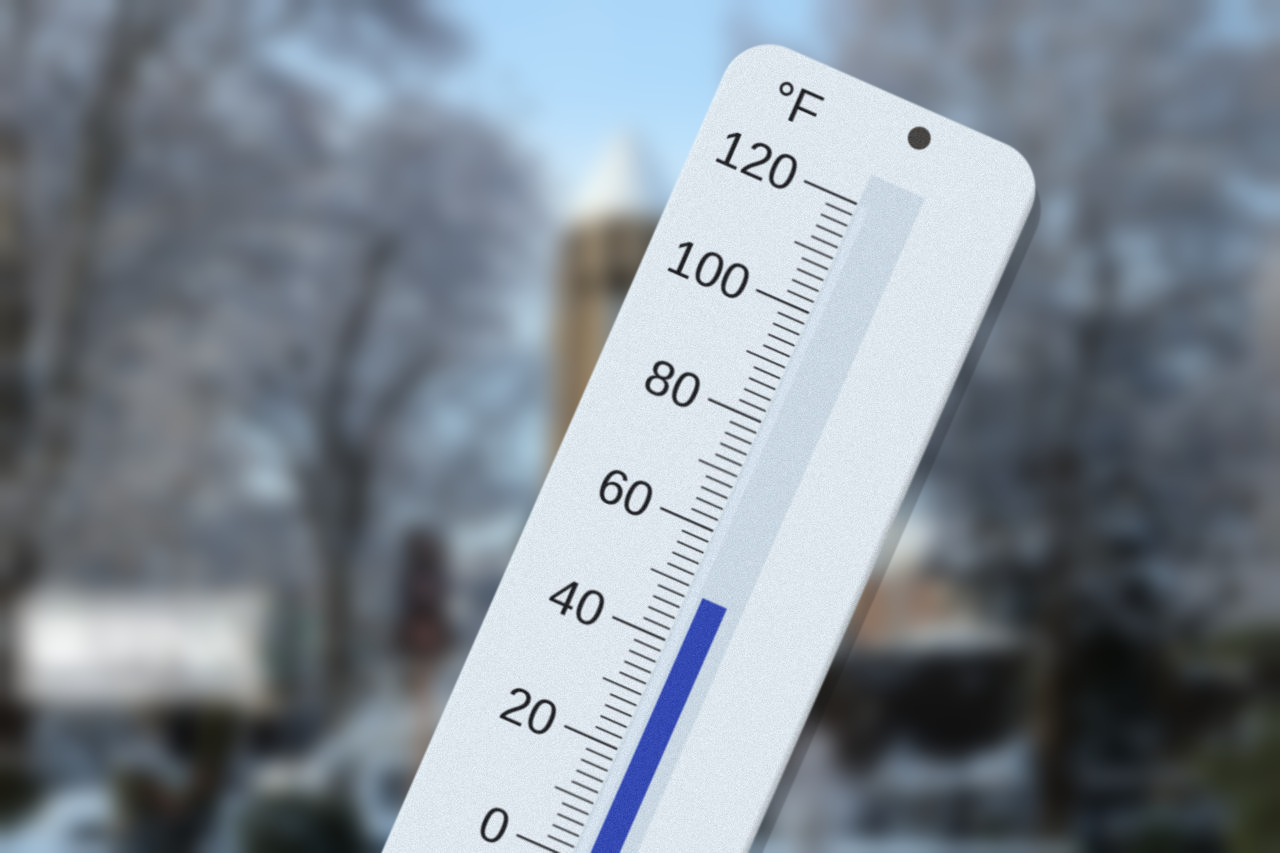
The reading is 49 °F
